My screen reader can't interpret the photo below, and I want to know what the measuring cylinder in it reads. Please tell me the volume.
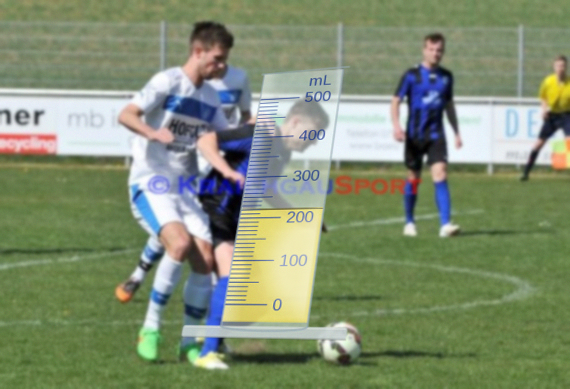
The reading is 220 mL
